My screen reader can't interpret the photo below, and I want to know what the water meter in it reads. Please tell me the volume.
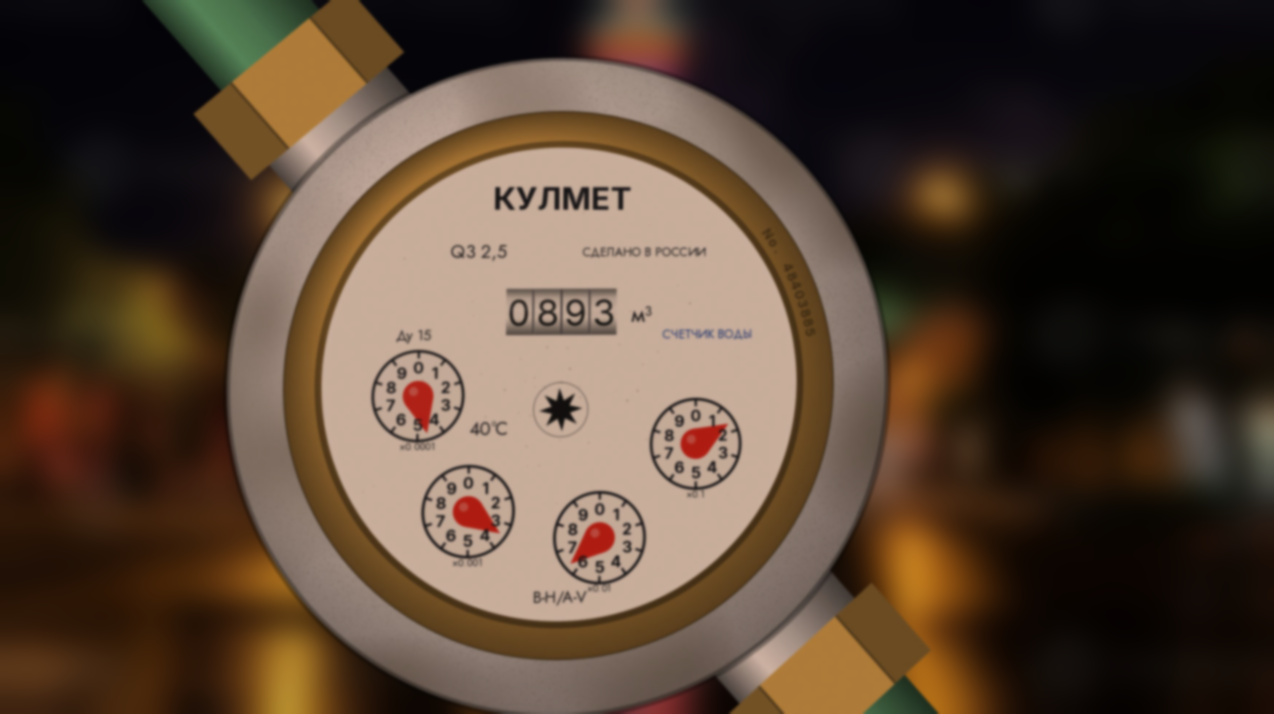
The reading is 893.1634 m³
